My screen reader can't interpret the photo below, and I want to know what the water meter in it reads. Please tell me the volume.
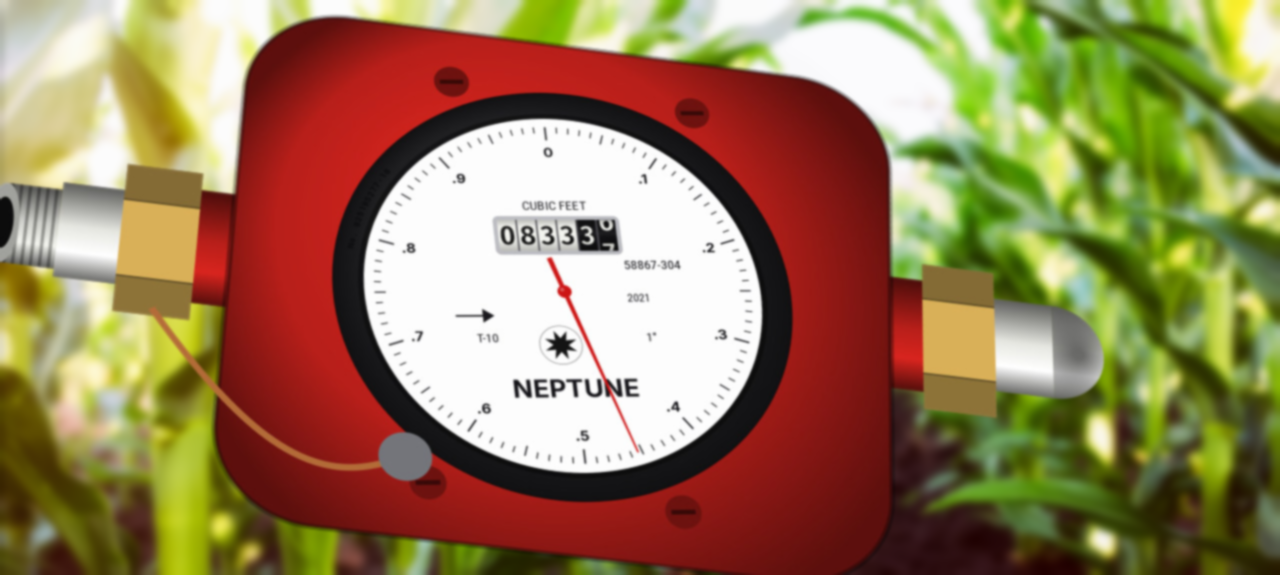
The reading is 83336.45 ft³
